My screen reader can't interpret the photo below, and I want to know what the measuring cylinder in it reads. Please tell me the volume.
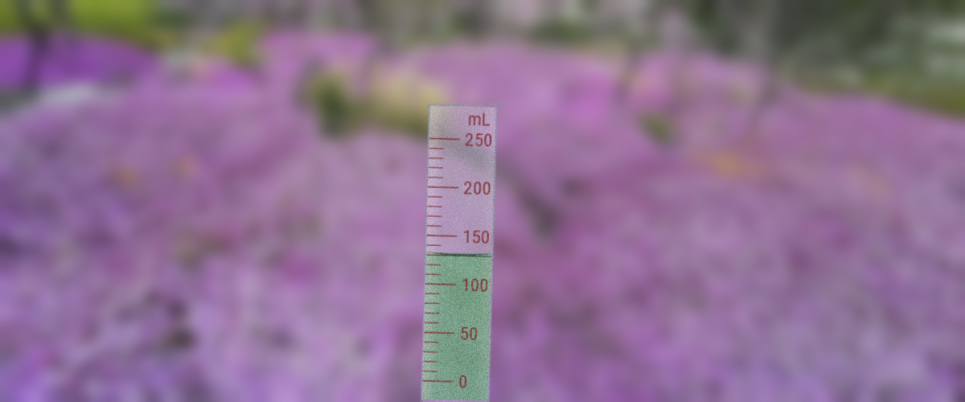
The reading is 130 mL
